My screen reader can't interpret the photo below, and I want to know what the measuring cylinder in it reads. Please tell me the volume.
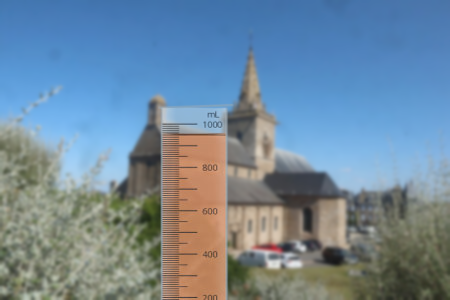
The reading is 950 mL
